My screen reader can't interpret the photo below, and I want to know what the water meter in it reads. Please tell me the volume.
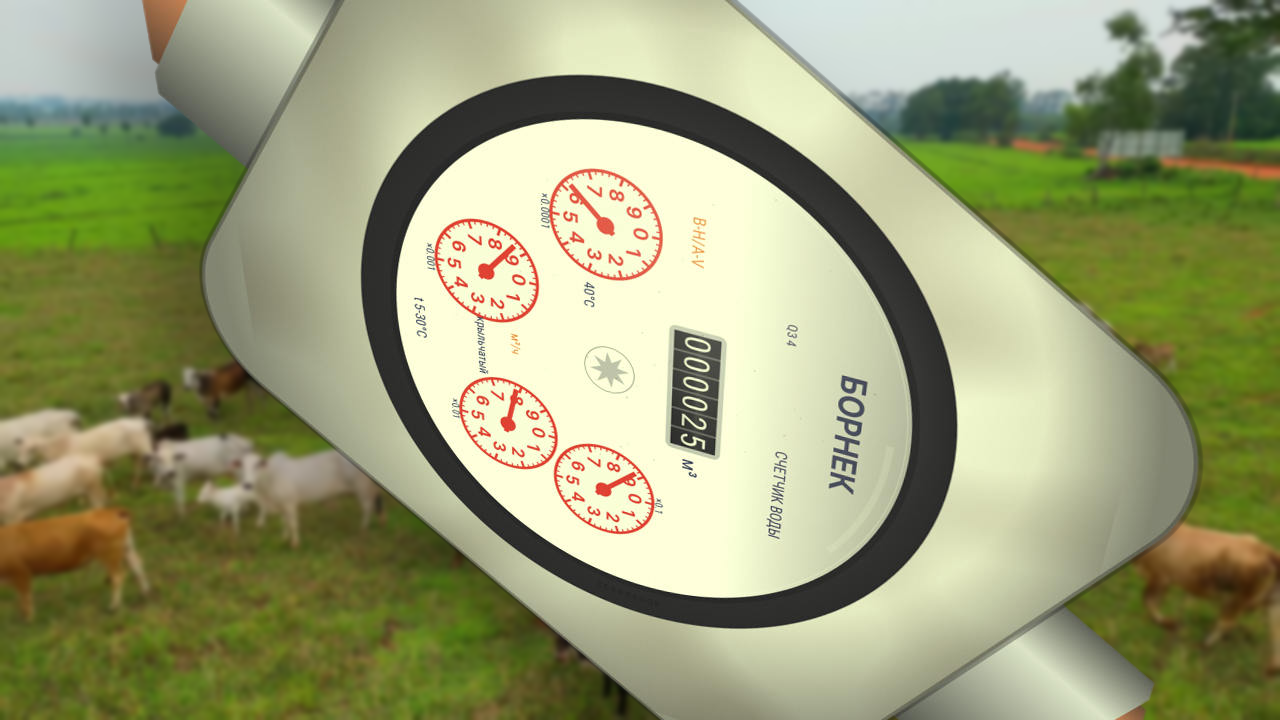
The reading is 25.8786 m³
